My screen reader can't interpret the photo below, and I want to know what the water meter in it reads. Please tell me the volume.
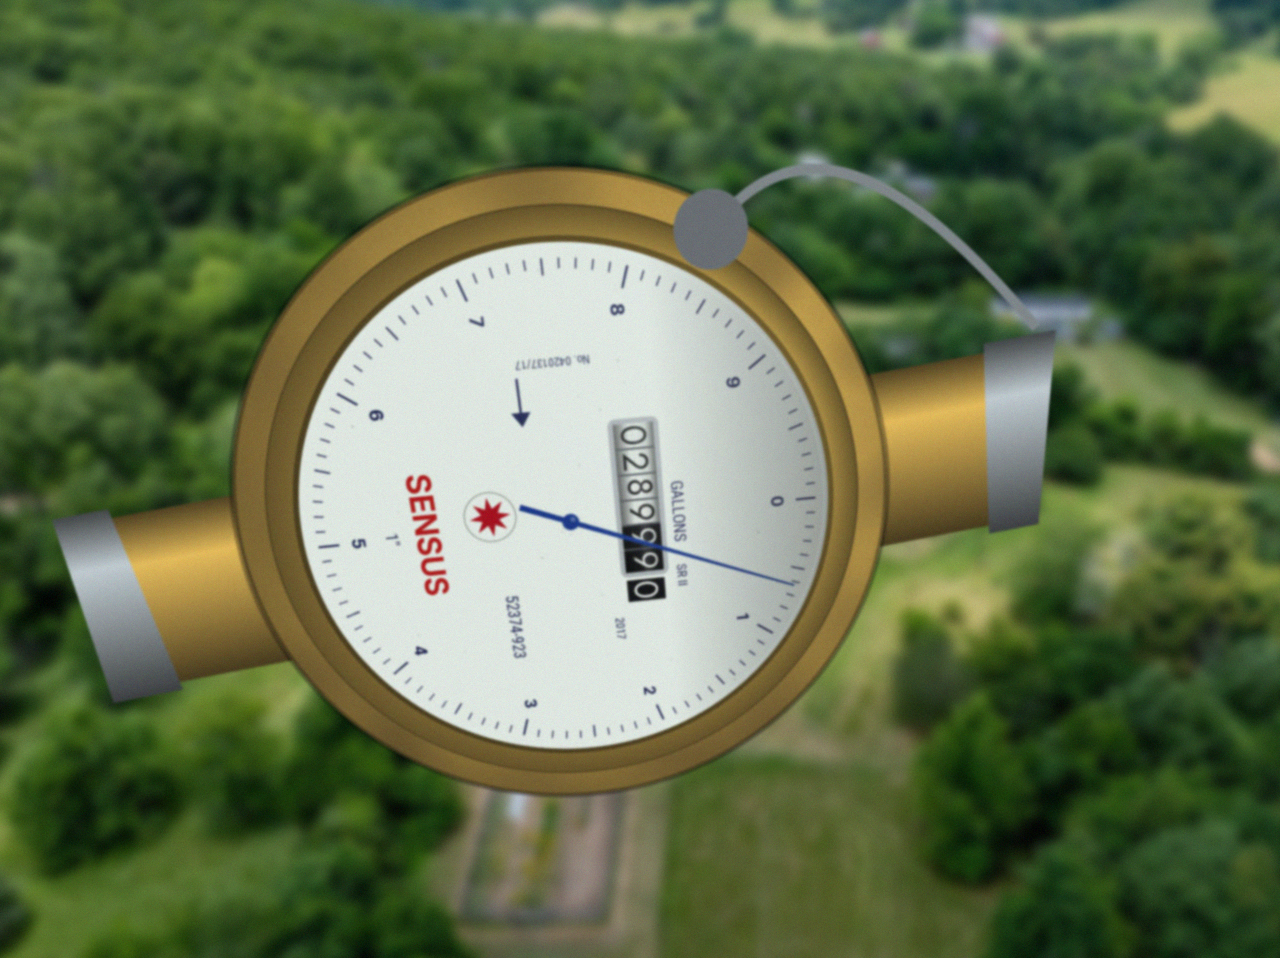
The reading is 289990.6 gal
